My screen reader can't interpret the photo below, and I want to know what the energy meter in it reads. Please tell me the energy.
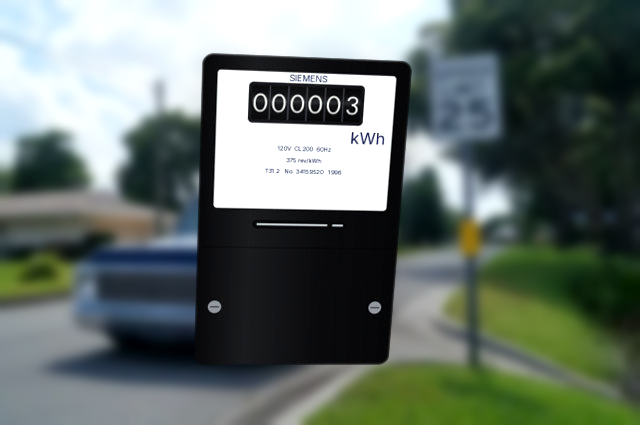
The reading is 3 kWh
